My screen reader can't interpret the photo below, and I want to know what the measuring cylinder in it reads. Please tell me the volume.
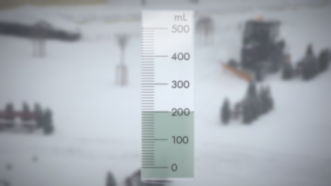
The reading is 200 mL
